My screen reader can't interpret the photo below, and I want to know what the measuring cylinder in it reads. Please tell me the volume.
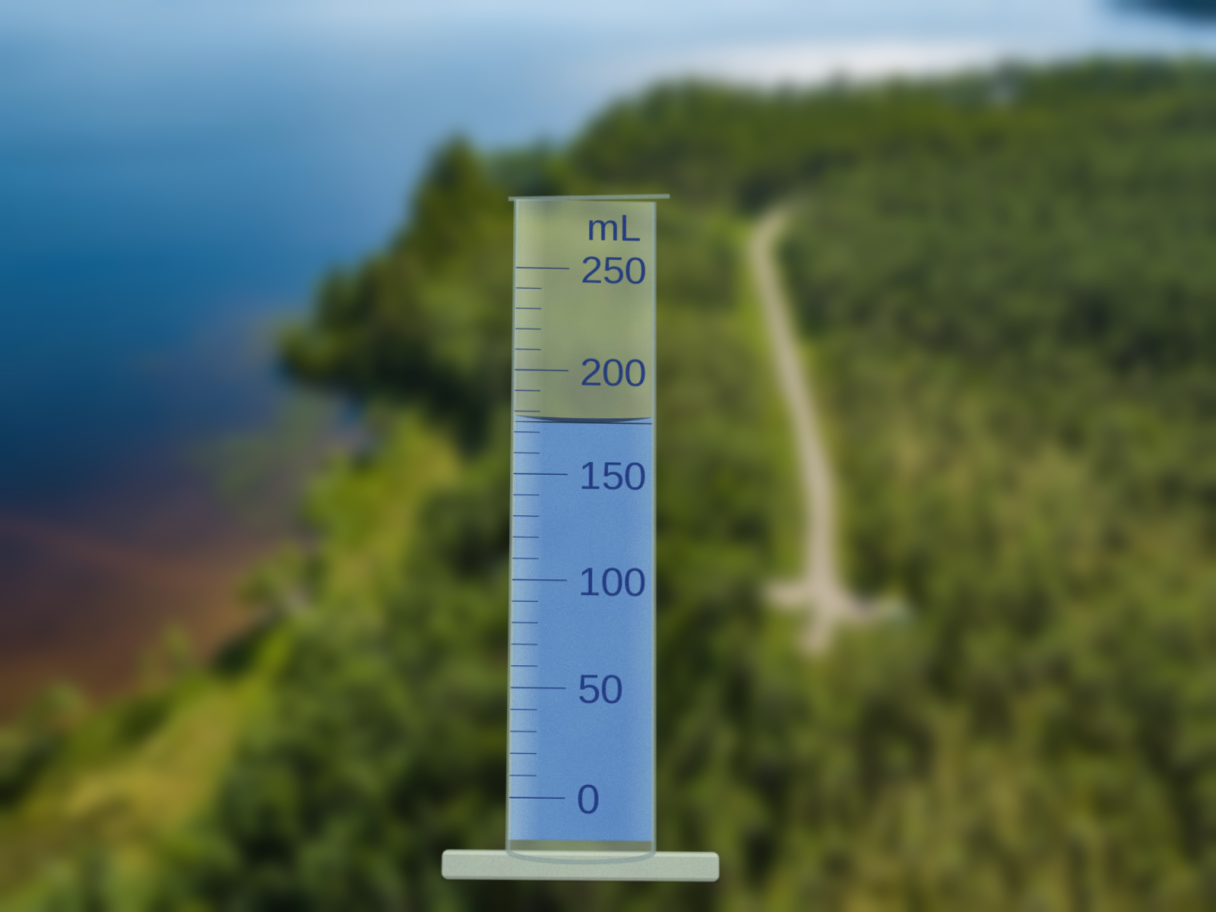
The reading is 175 mL
